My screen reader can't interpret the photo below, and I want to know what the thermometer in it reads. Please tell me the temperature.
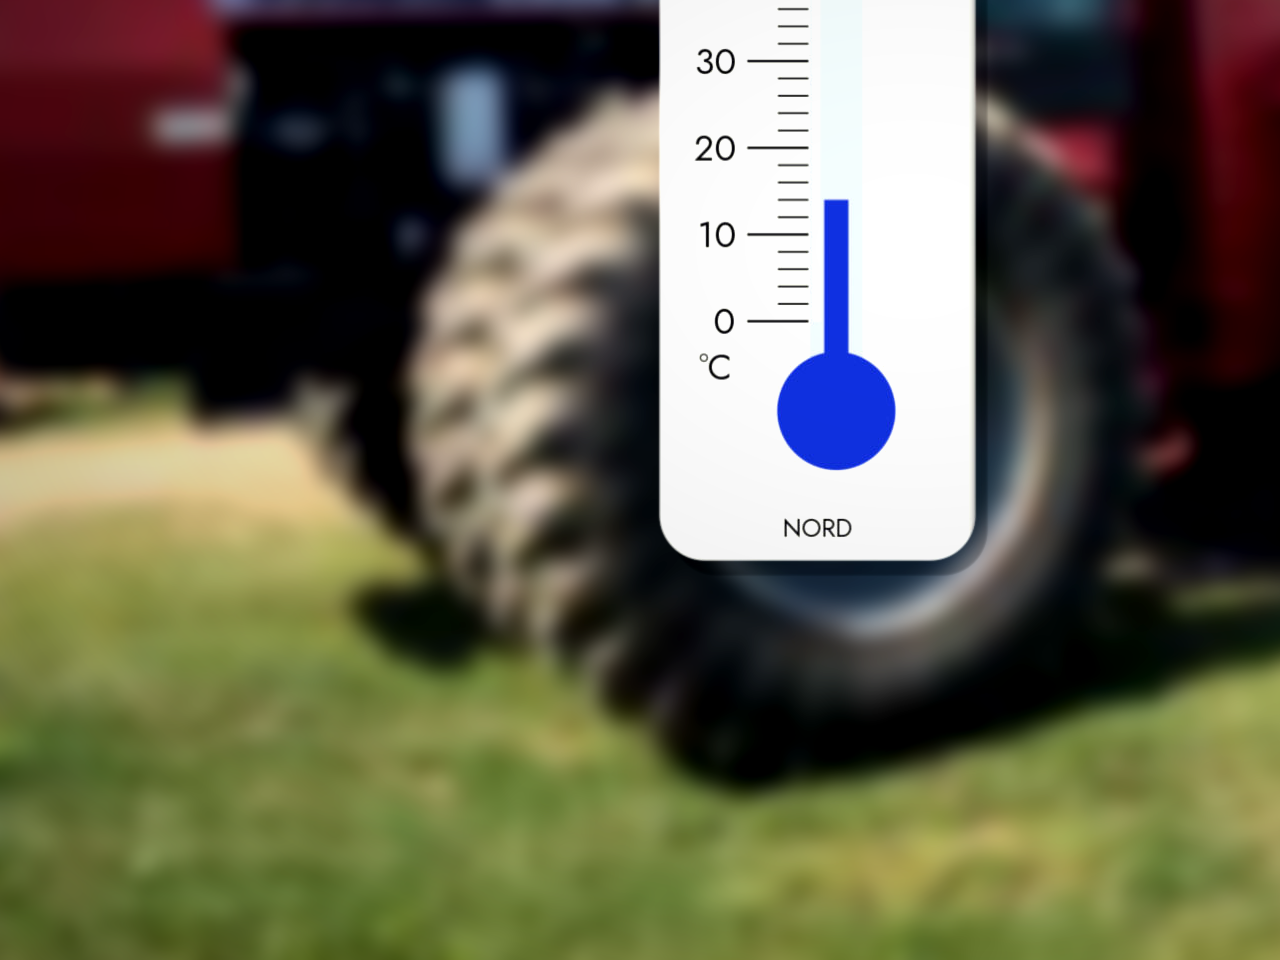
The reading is 14 °C
